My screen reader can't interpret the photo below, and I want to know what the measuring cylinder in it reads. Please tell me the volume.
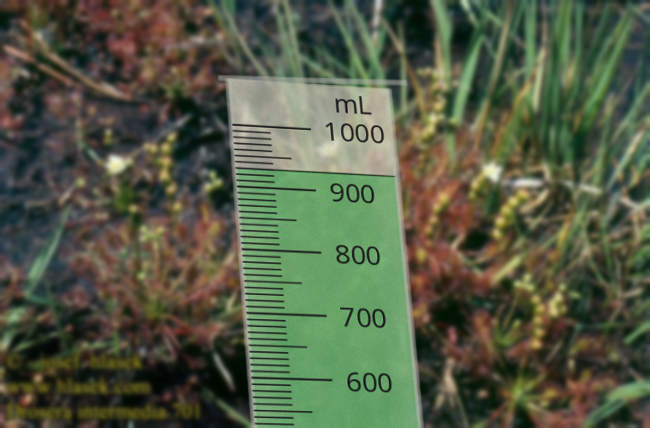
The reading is 930 mL
